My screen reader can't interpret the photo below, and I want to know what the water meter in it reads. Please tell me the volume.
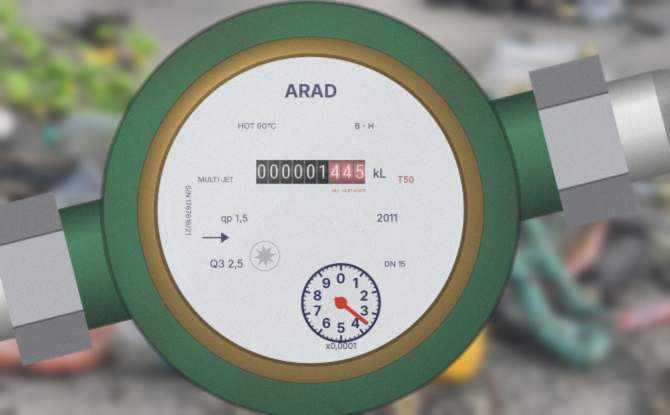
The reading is 1.4453 kL
